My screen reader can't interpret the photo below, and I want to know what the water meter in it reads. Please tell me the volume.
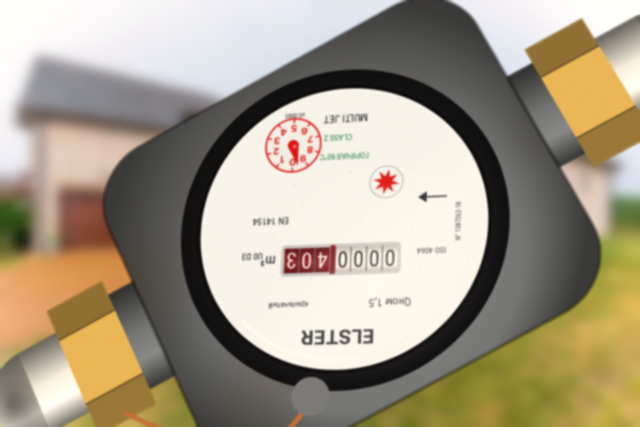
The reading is 0.4029 m³
